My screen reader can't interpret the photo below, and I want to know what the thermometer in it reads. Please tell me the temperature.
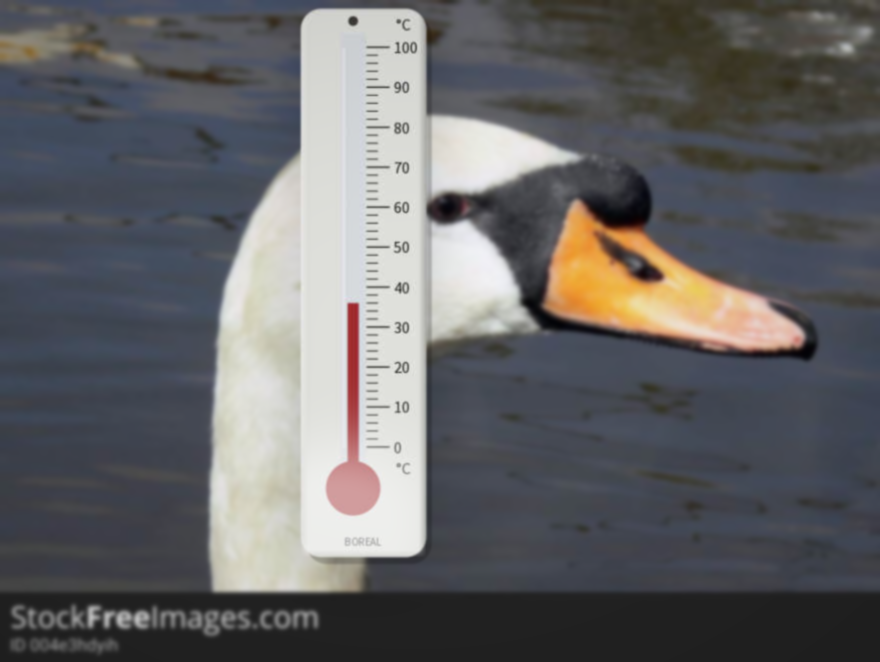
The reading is 36 °C
